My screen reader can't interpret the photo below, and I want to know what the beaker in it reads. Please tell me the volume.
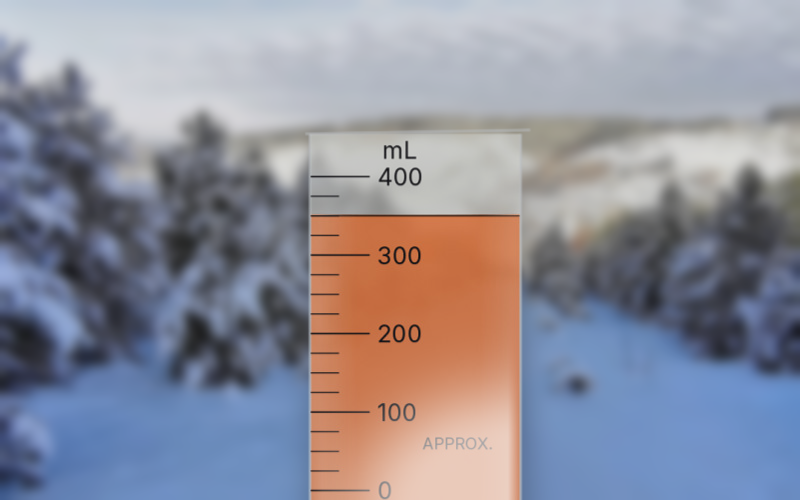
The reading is 350 mL
